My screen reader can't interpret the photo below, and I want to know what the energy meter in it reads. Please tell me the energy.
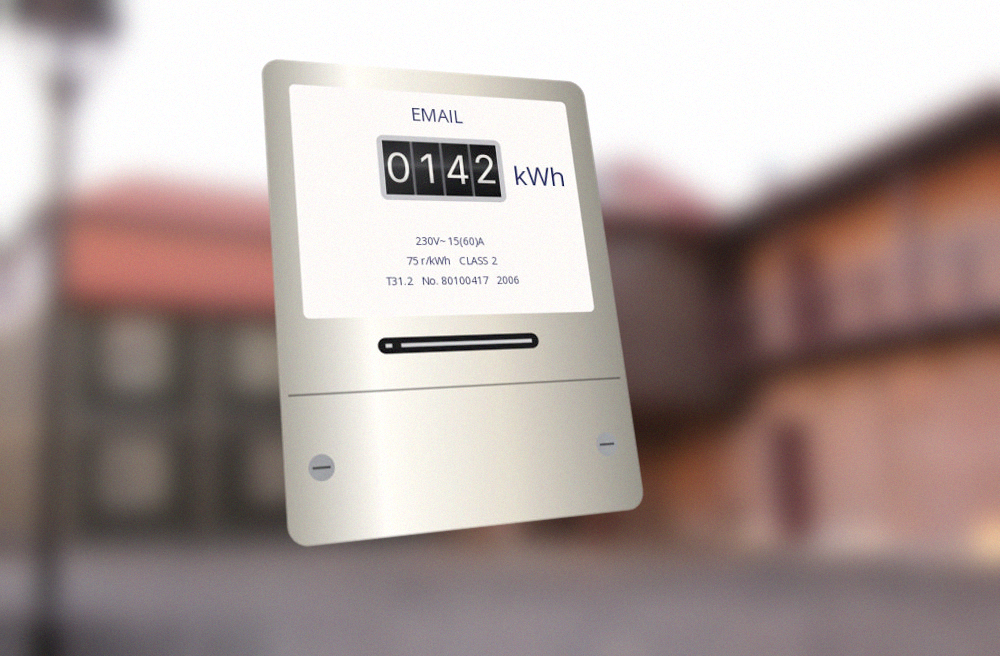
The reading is 142 kWh
